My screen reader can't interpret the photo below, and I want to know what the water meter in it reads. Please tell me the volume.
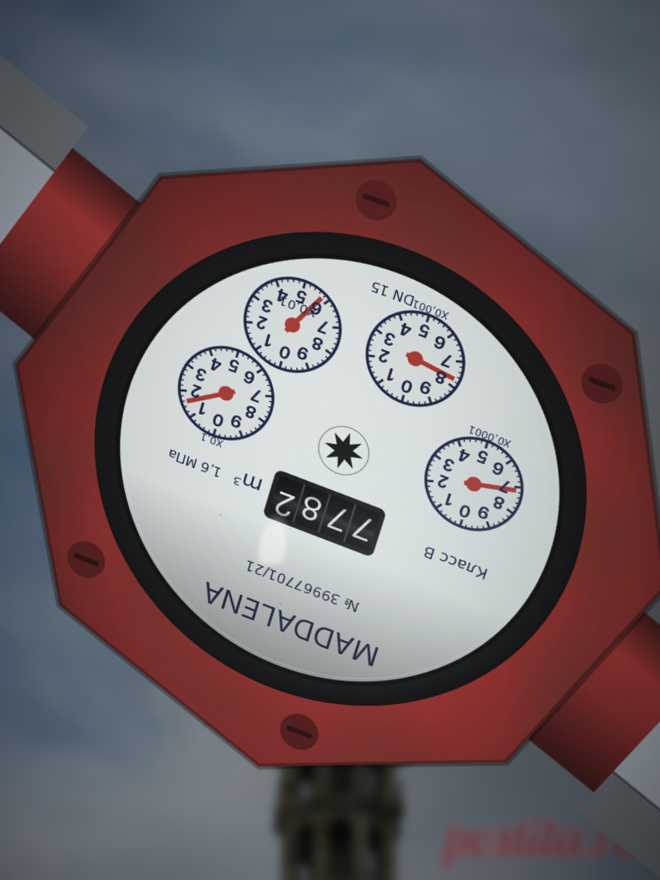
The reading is 7782.1577 m³
